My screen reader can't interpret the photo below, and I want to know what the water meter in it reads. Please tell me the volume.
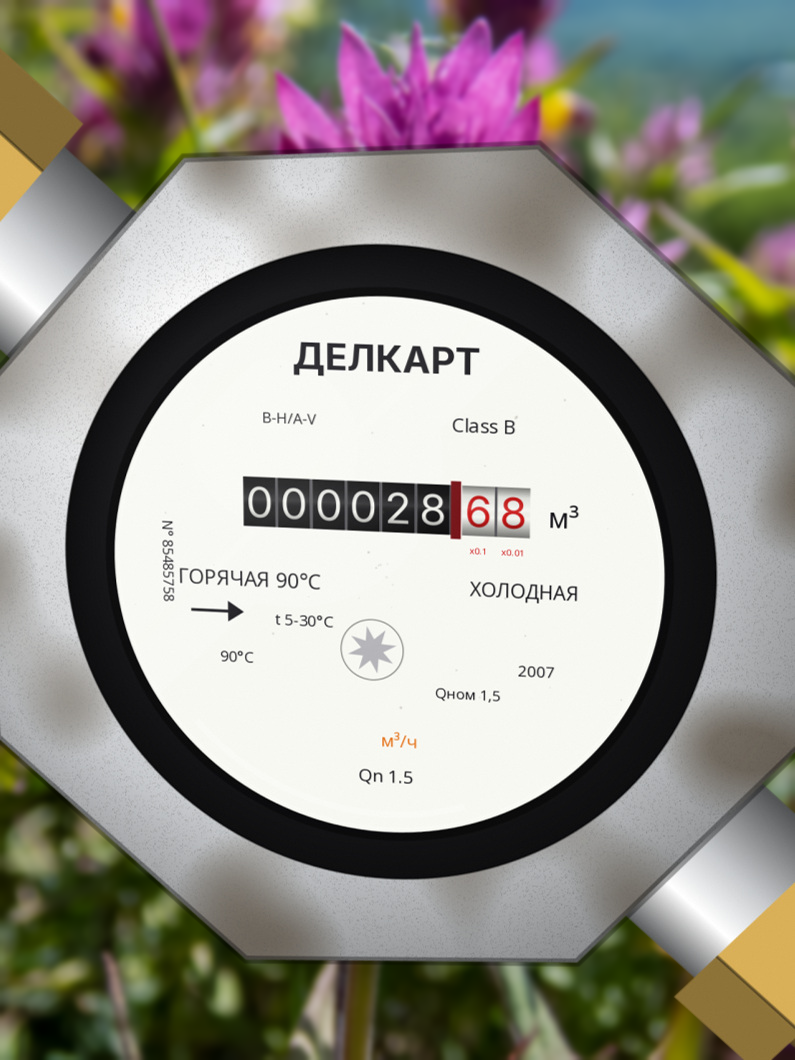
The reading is 28.68 m³
